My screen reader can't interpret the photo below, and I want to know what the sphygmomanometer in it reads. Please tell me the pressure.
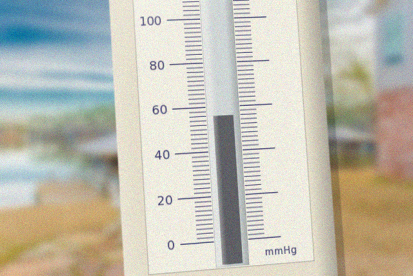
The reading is 56 mmHg
